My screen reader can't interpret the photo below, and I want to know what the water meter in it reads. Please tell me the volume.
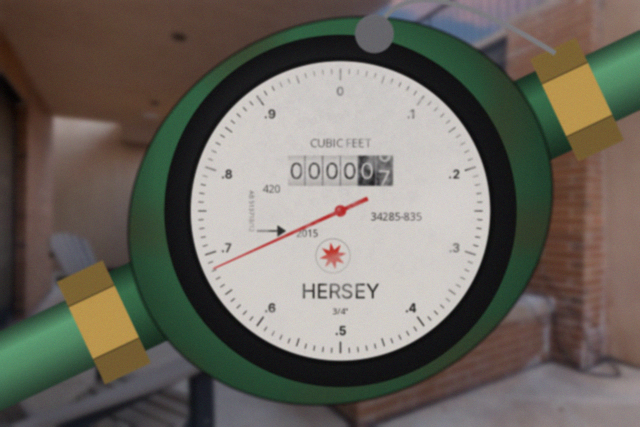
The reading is 6.68 ft³
